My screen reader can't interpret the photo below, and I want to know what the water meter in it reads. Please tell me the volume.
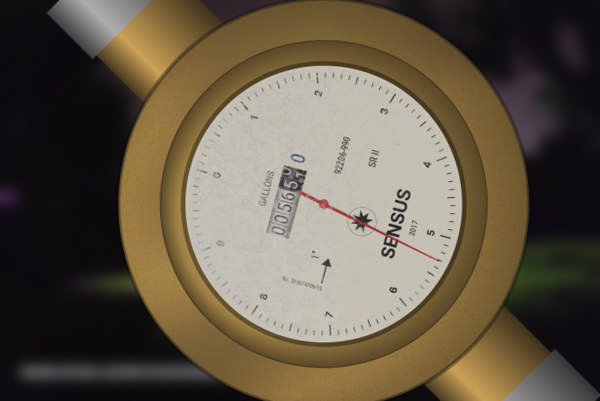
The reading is 56505.3 gal
